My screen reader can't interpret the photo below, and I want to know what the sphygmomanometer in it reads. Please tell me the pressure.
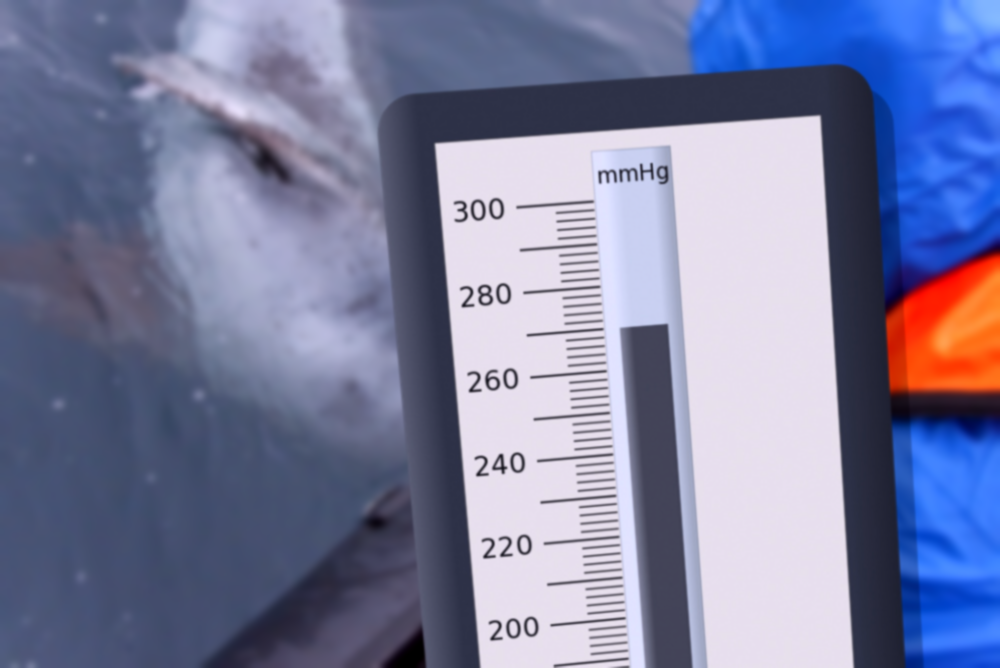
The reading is 270 mmHg
